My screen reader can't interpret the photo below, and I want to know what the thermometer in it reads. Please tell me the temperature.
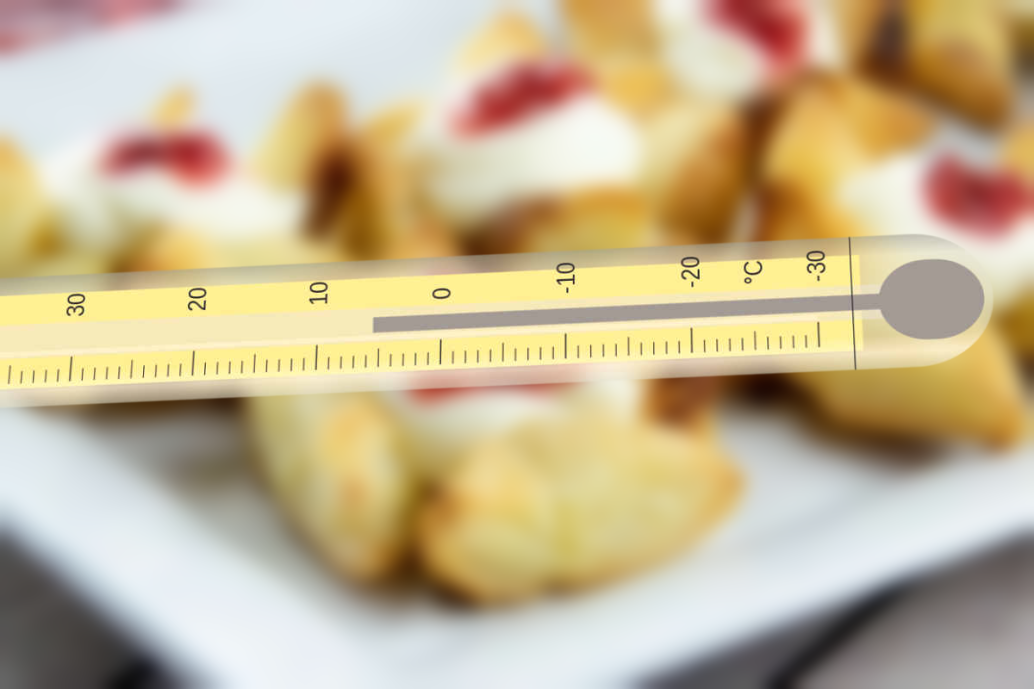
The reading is 5.5 °C
